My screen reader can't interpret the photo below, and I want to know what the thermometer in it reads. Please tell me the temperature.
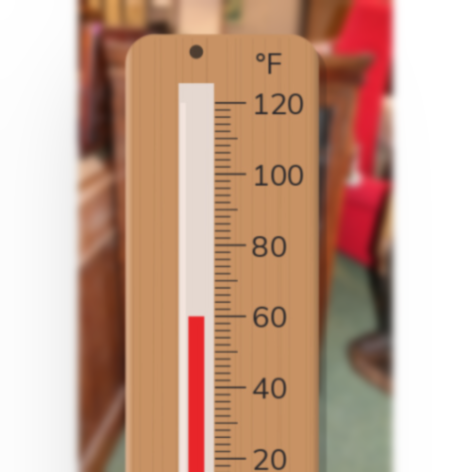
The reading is 60 °F
